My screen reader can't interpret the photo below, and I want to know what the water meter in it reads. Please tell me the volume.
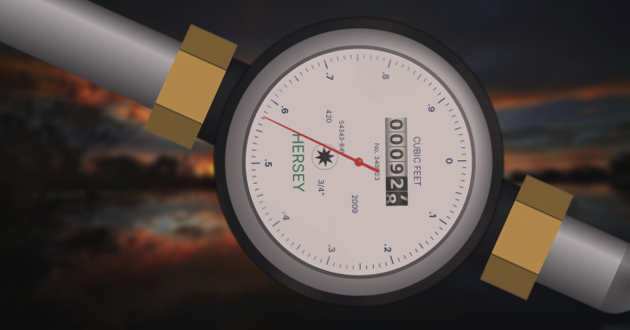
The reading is 927.57 ft³
